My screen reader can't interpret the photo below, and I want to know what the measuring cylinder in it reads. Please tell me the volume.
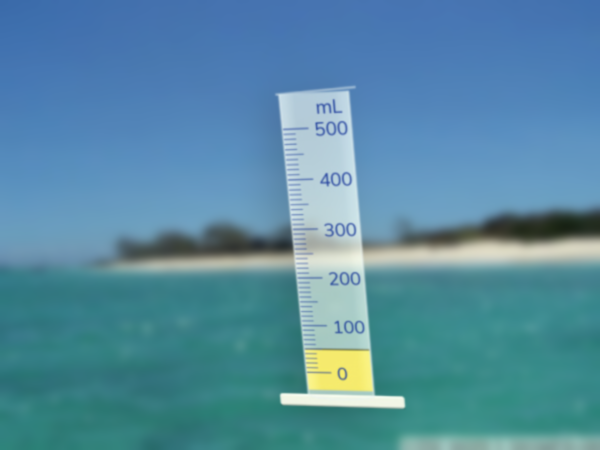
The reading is 50 mL
